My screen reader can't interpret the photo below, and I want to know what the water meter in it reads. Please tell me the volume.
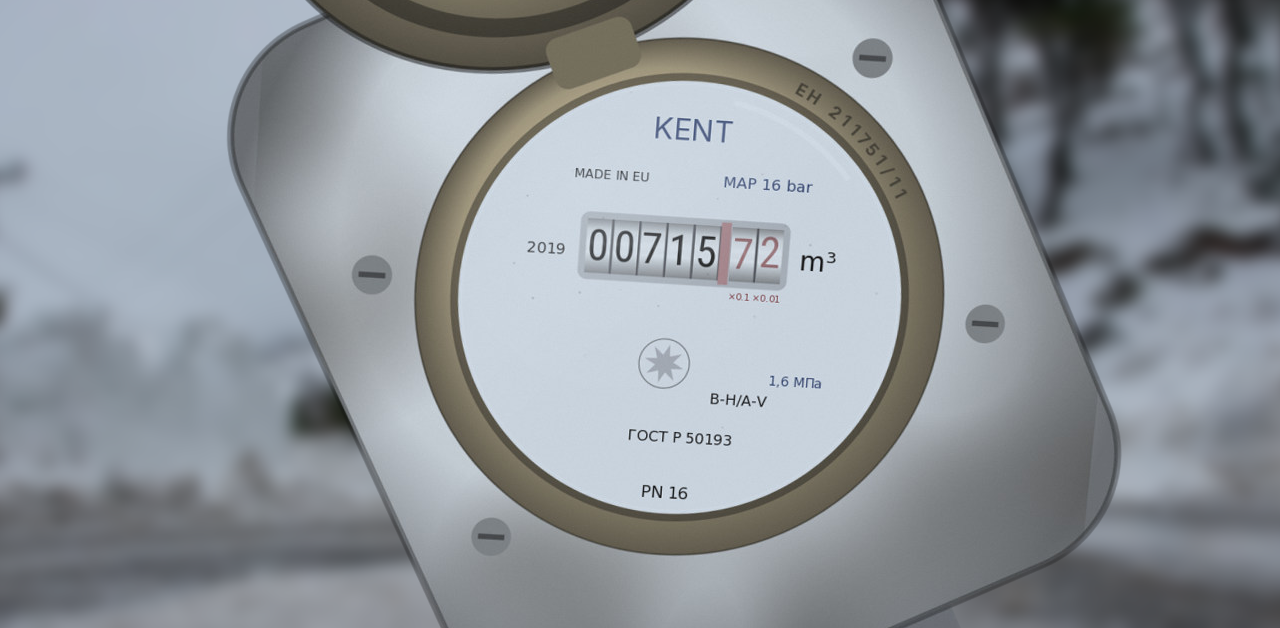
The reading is 715.72 m³
